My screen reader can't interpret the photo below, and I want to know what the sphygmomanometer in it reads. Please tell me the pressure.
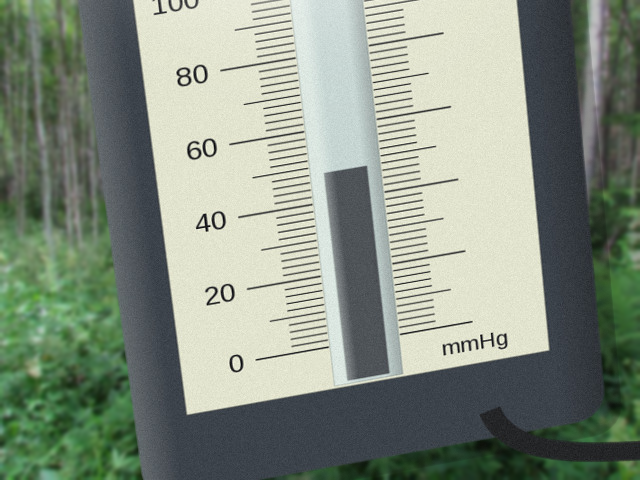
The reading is 48 mmHg
